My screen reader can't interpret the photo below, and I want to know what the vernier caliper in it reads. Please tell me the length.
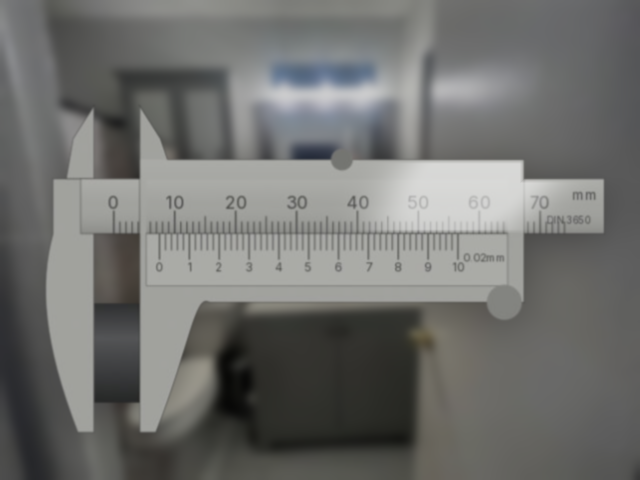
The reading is 7.5 mm
